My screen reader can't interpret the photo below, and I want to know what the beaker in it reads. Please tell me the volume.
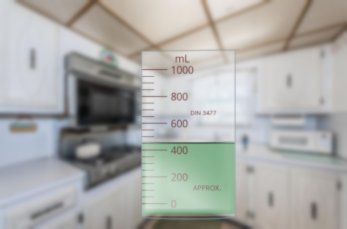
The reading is 450 mL
